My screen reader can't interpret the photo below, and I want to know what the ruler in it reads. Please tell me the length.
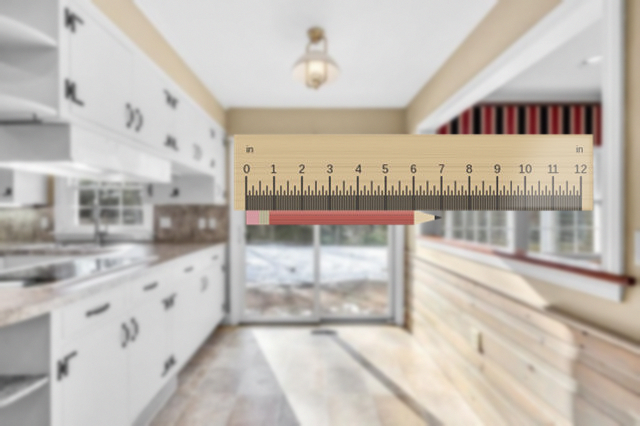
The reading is 7 in
